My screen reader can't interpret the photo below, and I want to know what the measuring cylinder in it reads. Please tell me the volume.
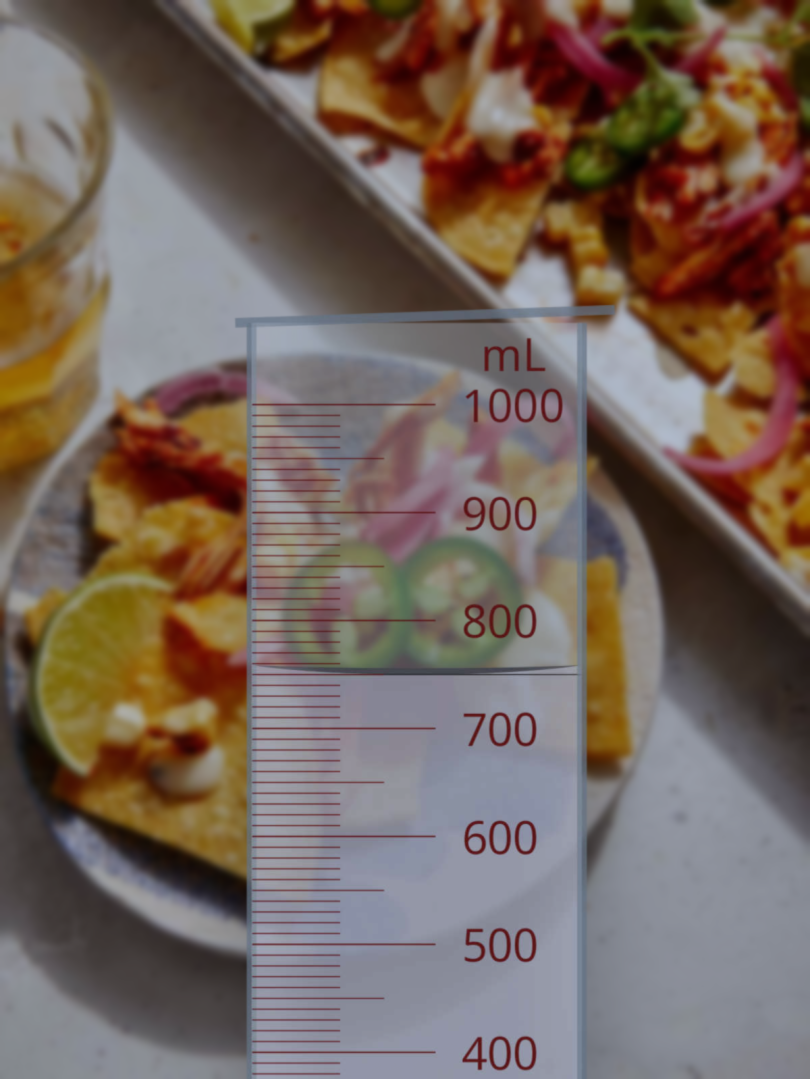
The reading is 750 mL
